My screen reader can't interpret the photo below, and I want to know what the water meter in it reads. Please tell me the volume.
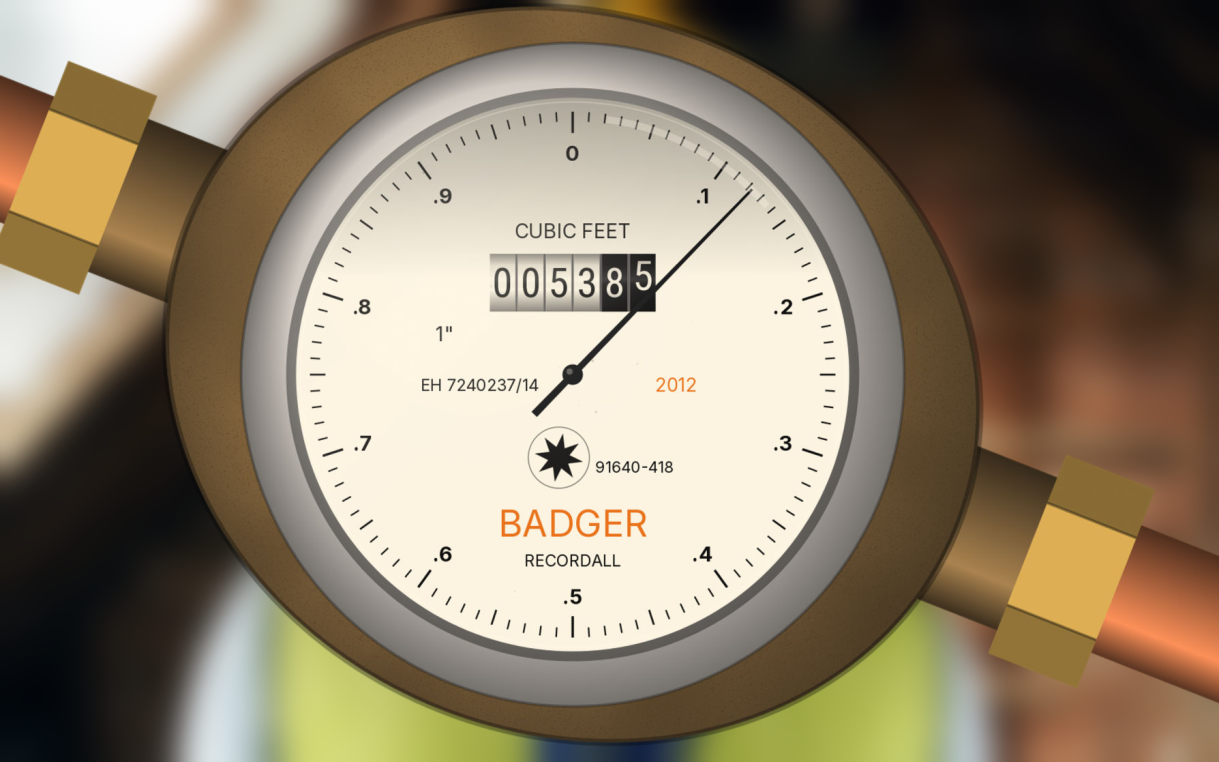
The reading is 5385.12 ft³
